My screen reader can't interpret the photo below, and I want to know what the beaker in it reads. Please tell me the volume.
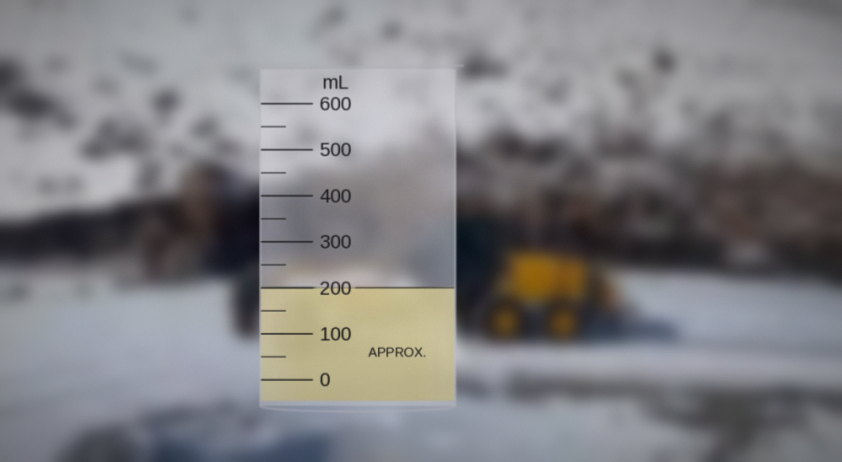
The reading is 200 mL
